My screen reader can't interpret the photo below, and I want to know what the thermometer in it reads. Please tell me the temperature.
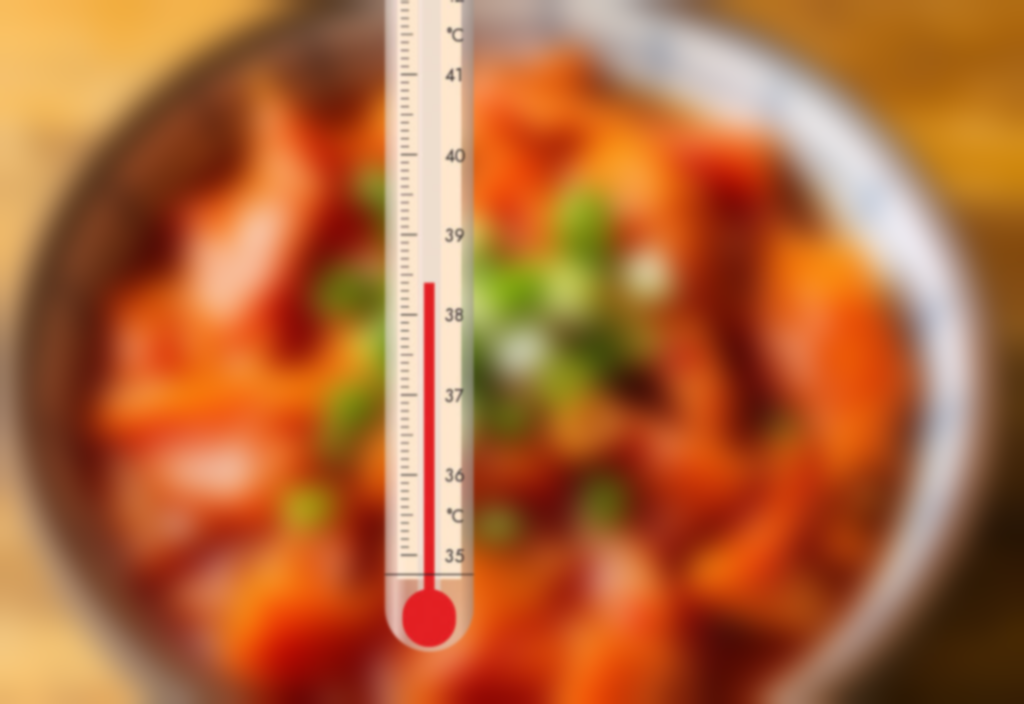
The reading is 38.4 °C
